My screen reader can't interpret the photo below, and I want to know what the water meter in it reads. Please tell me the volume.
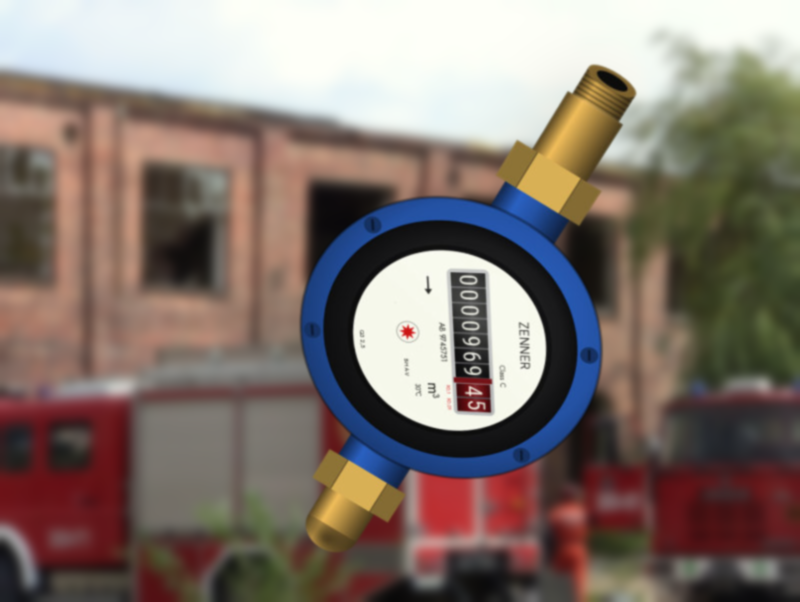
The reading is 969.45 m³
